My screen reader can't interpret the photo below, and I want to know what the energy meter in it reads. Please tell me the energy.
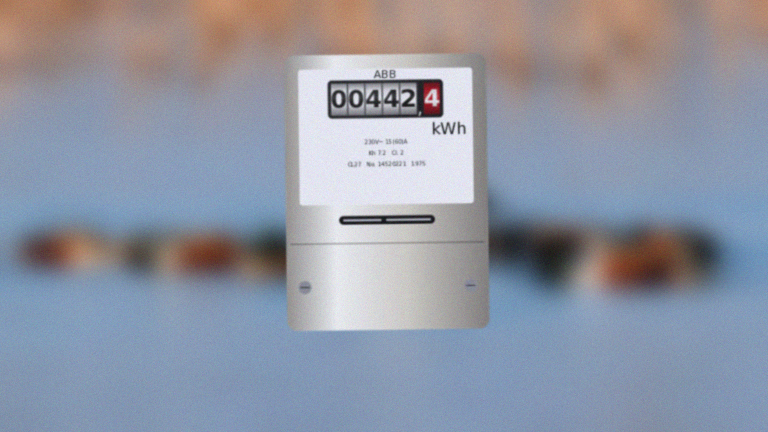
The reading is 442.4 kWh
